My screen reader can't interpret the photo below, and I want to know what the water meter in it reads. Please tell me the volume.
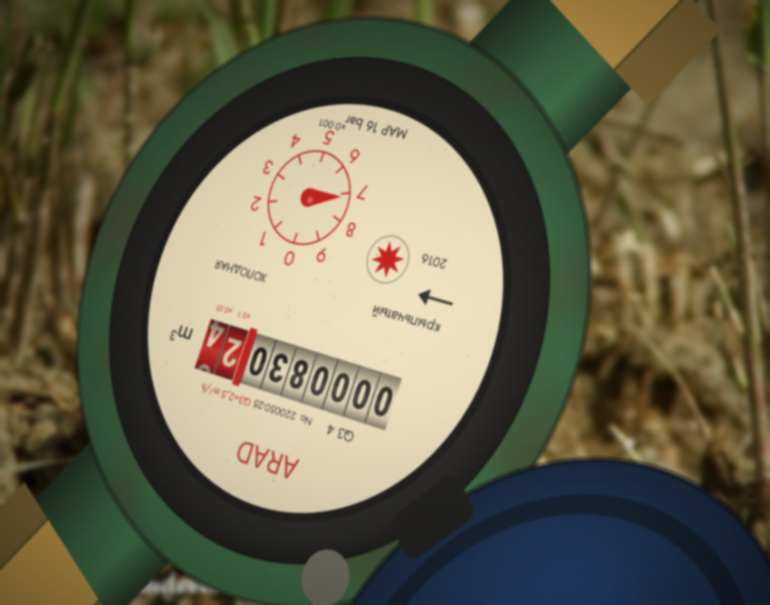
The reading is 830.237 m³
